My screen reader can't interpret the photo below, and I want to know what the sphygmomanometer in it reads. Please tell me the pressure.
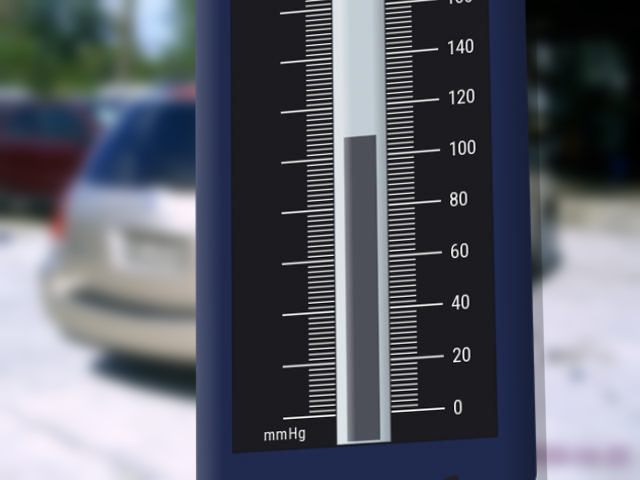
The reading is 108 mmHg
